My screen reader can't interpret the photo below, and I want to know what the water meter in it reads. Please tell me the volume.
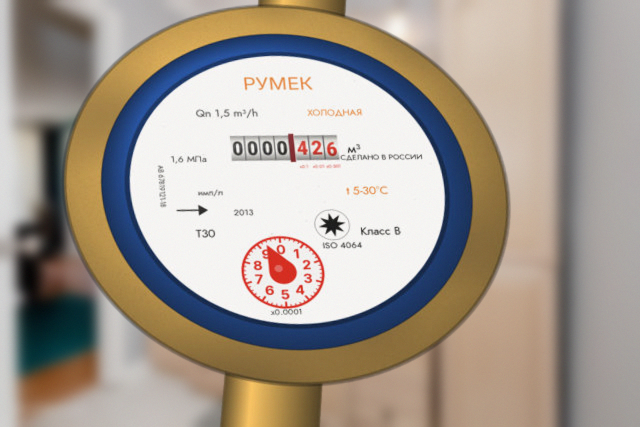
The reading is 0.4259 m³
